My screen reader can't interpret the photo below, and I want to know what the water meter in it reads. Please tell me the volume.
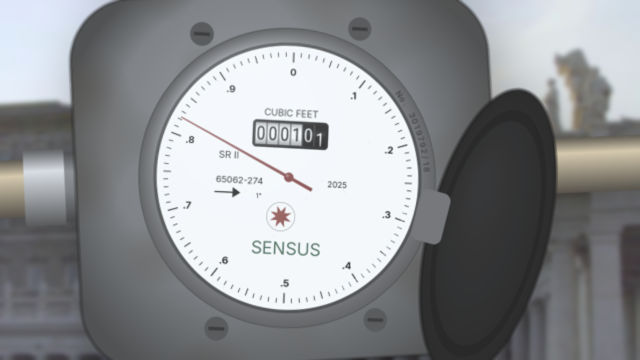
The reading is 100.82 ft³
